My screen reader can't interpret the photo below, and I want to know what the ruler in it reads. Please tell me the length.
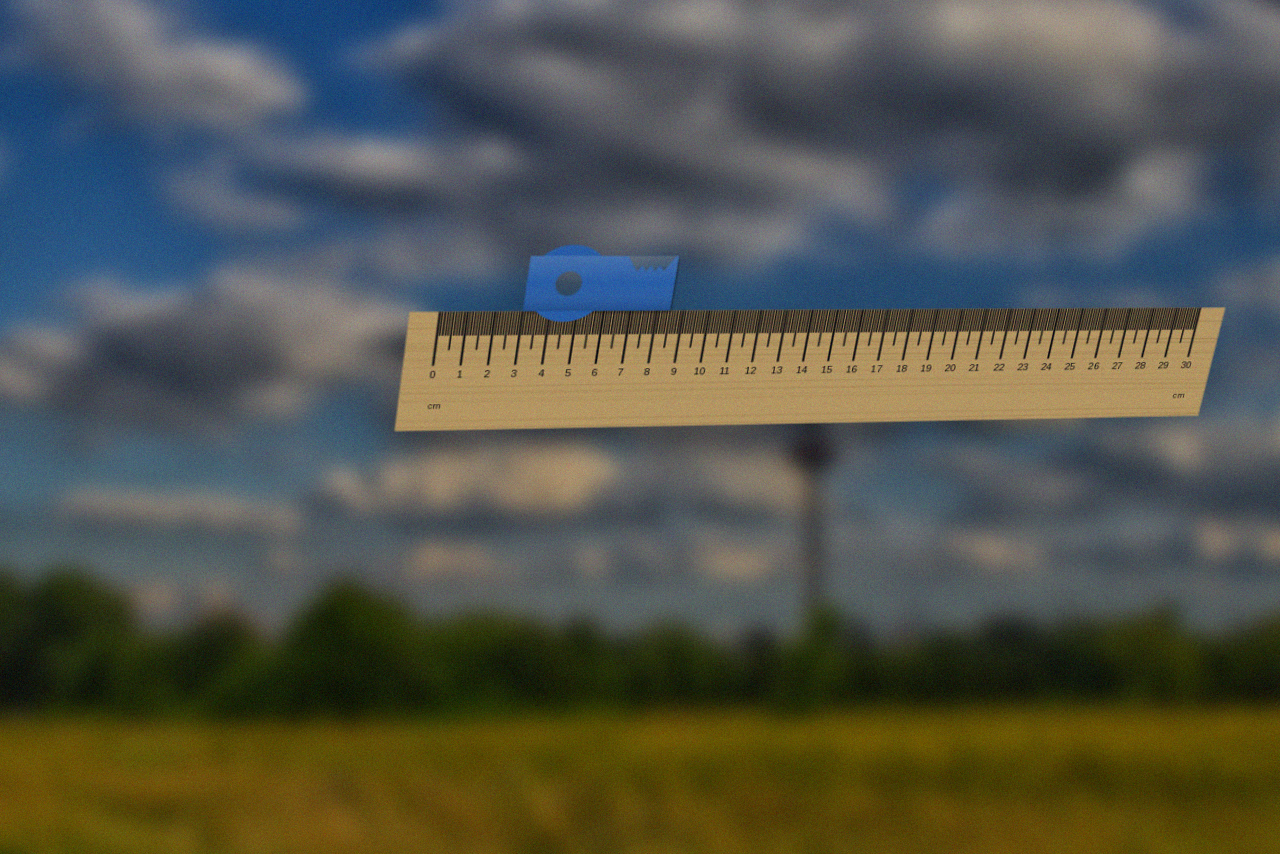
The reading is 5.5 cm
